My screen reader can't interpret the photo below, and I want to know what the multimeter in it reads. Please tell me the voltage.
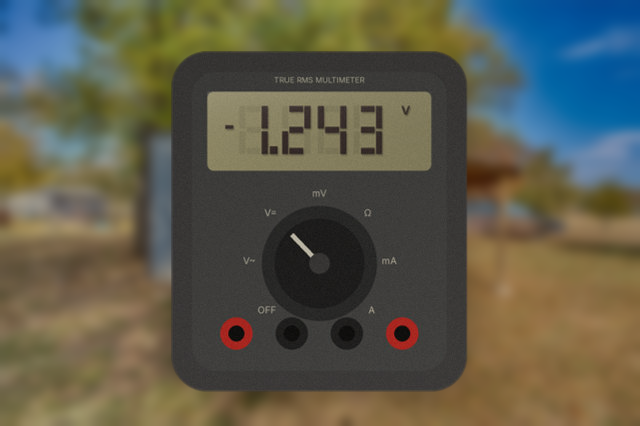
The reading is -1.243 V
